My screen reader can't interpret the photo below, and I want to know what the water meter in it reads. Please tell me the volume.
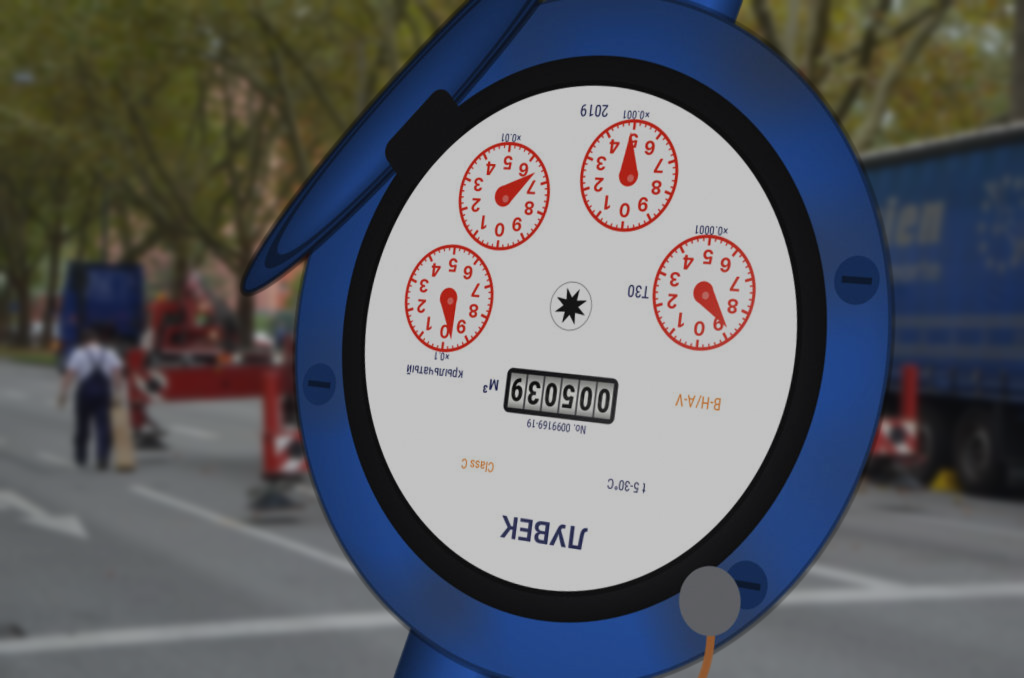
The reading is 5038.9648 m³
